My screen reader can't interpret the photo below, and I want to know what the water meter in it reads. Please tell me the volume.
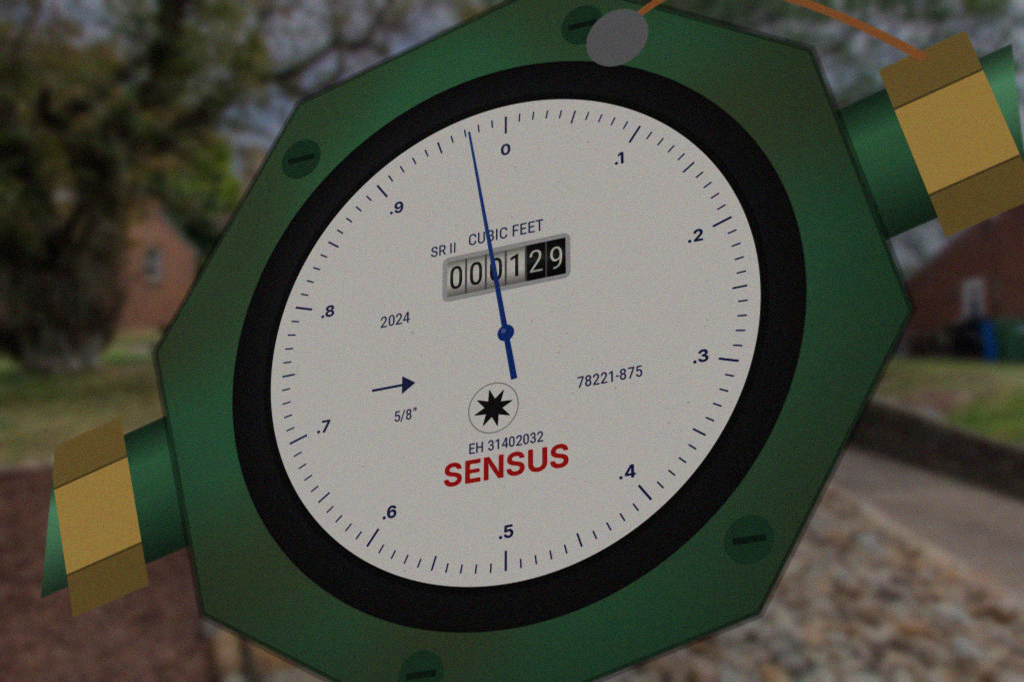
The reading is 128.97 ft³
